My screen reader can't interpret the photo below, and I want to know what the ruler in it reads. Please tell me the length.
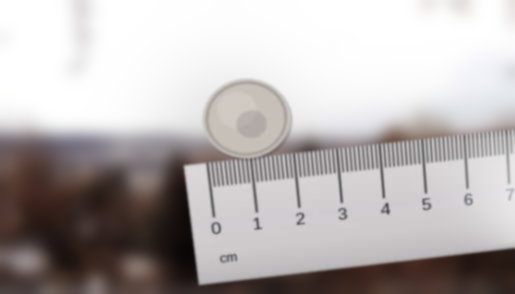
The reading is 2 cm
